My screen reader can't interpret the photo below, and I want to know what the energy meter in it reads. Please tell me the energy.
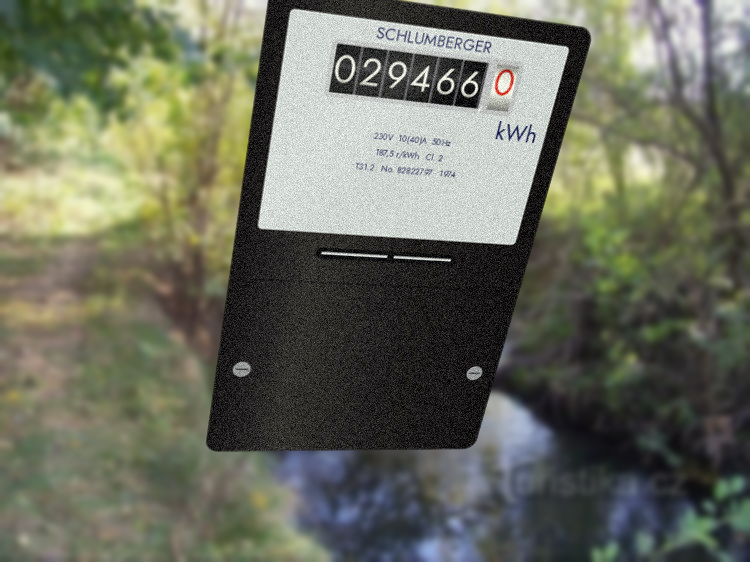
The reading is 29466.0 kWh
